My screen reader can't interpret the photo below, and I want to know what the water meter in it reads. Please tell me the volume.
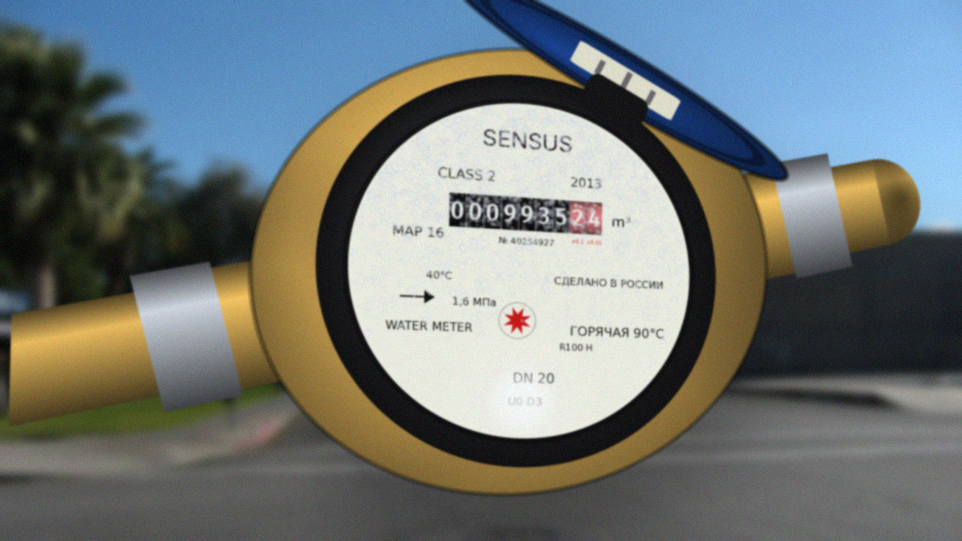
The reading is 9935.24 m³
